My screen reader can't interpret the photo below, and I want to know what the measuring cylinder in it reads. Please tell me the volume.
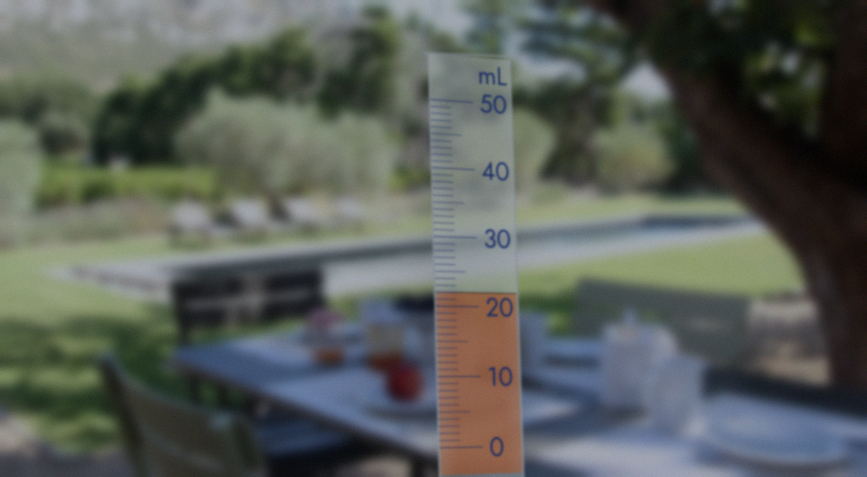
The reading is 22 mL
